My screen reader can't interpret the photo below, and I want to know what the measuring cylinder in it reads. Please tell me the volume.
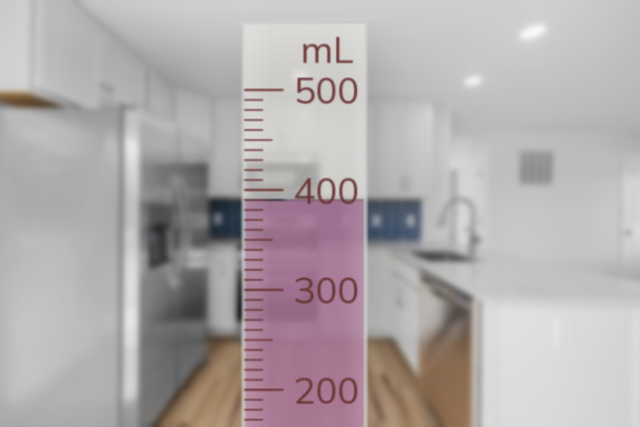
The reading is 390 mL
